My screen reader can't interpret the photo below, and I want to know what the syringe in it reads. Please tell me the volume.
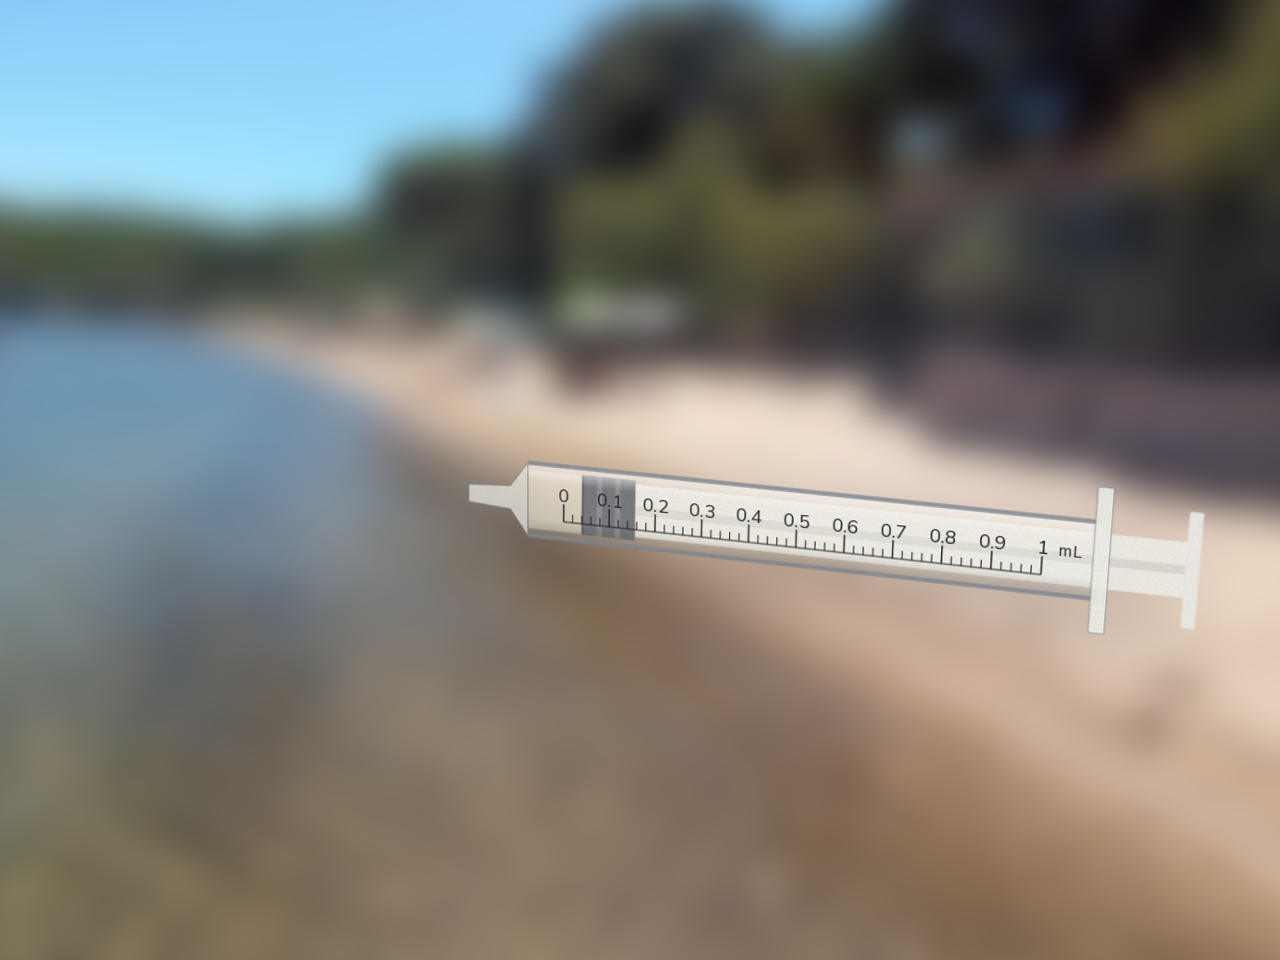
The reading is 0.04 mL
